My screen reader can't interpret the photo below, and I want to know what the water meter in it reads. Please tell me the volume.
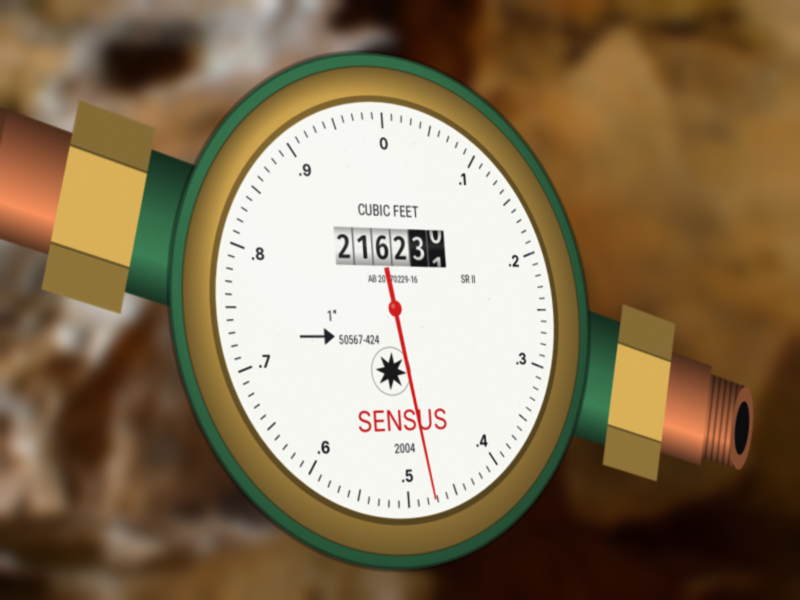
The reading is 216230.47 ft³
